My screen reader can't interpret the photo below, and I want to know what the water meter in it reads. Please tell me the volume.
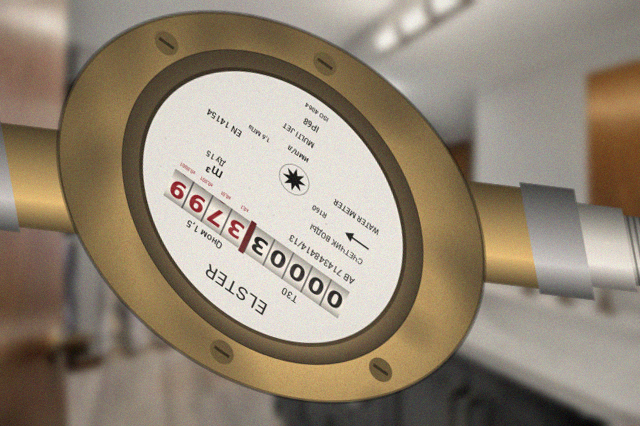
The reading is 3.3799 m³
